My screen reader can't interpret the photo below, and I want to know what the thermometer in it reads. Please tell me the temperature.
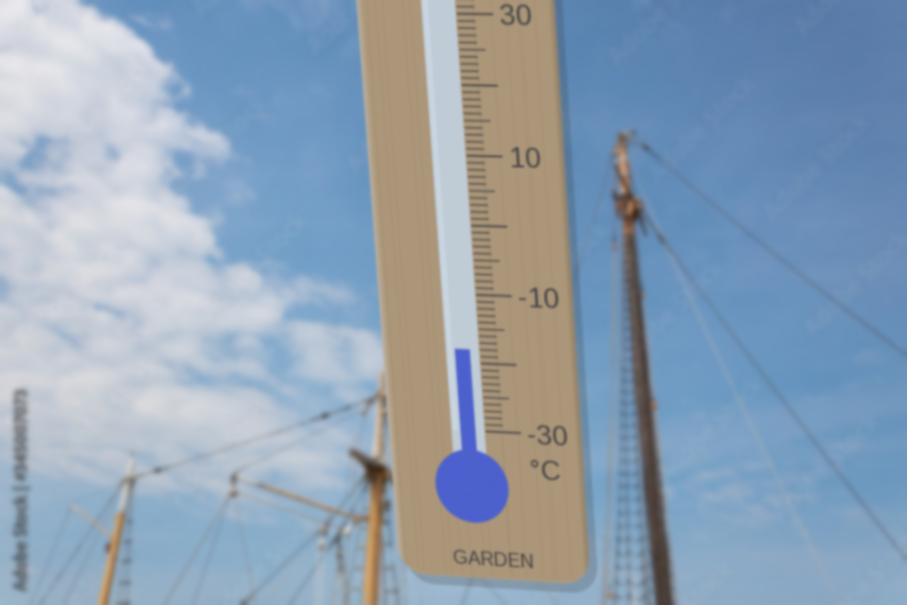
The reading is -18 °C
